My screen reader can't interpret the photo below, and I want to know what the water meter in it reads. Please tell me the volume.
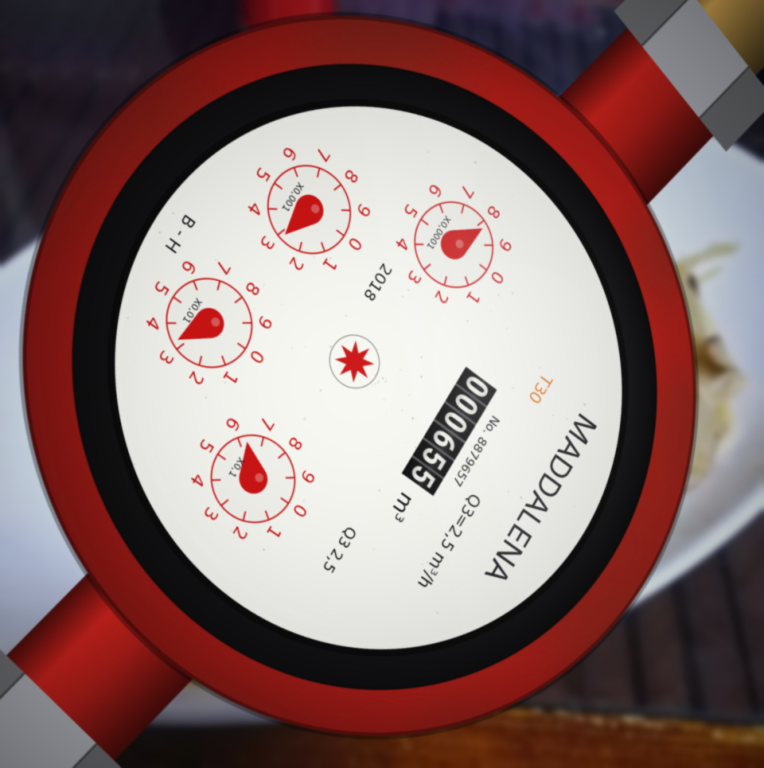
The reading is 655.6328 m³
